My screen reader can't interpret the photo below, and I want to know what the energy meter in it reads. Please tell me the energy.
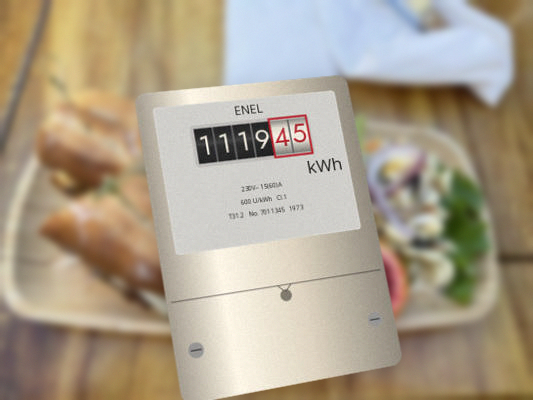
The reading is 1119.45 kWh
